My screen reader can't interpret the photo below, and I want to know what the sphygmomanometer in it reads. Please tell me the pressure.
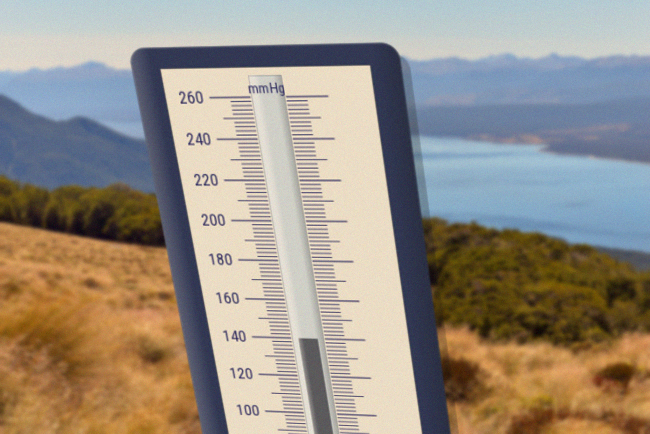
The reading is 140 mmHg
